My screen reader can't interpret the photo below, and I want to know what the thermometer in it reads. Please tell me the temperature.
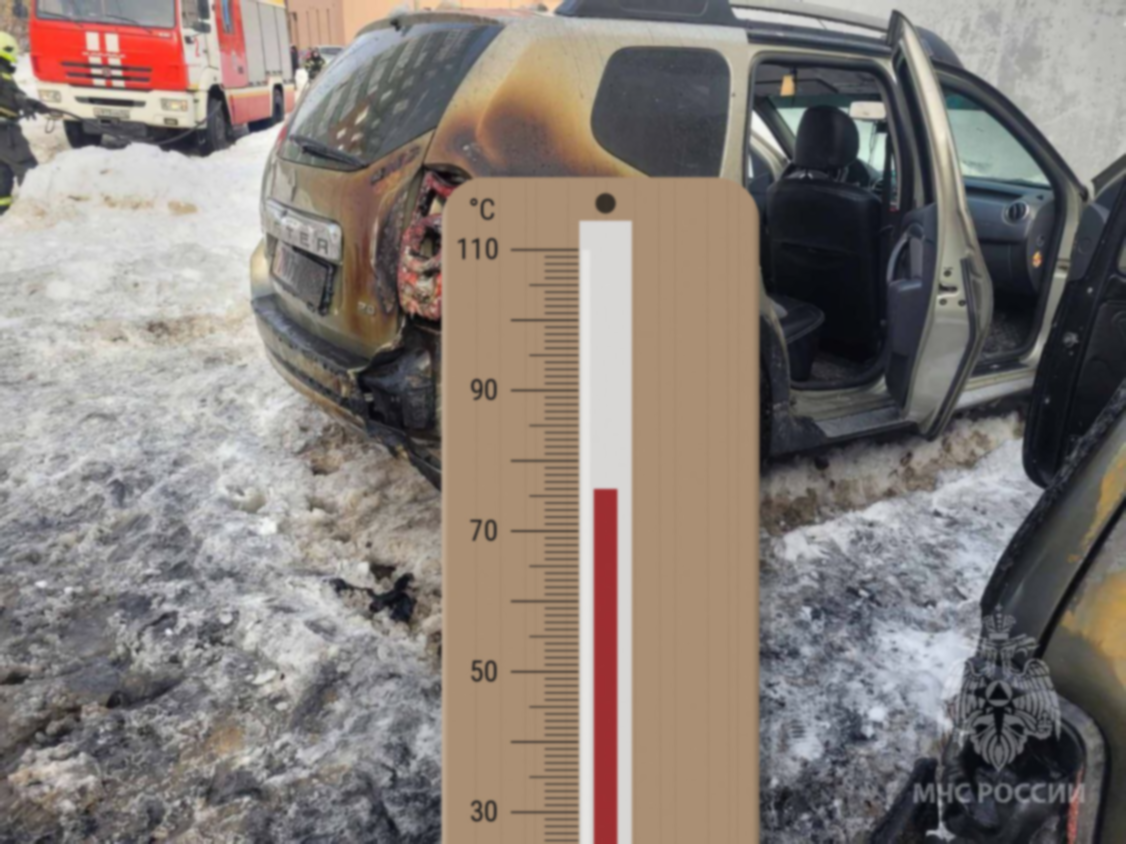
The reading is 76 °C
